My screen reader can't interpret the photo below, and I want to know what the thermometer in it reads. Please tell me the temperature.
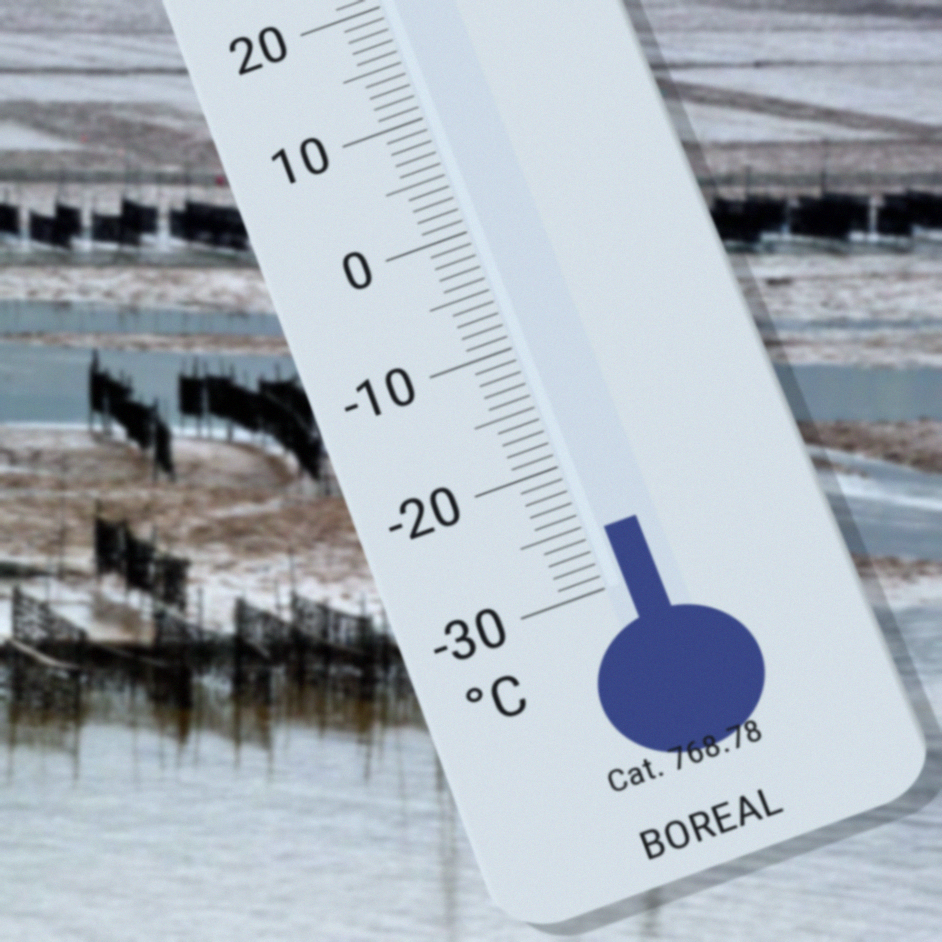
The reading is -25.5 °C
